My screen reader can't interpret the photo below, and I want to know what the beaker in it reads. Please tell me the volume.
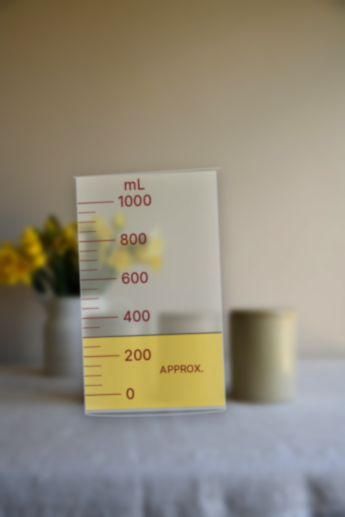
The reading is 300 mL
